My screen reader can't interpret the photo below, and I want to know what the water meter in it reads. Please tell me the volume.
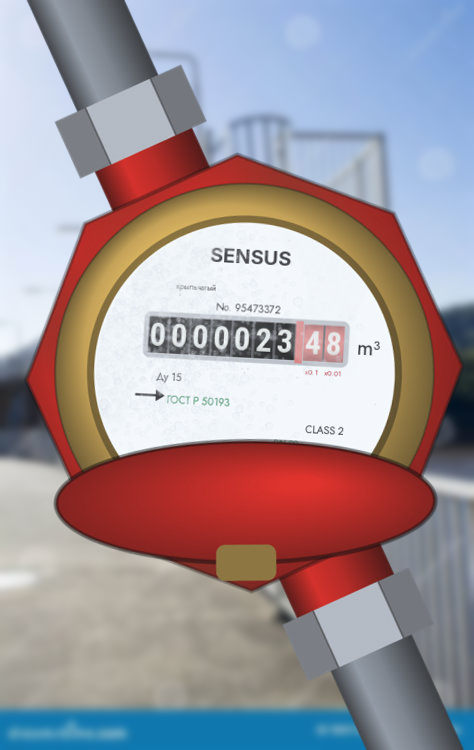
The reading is 23.48 m³
